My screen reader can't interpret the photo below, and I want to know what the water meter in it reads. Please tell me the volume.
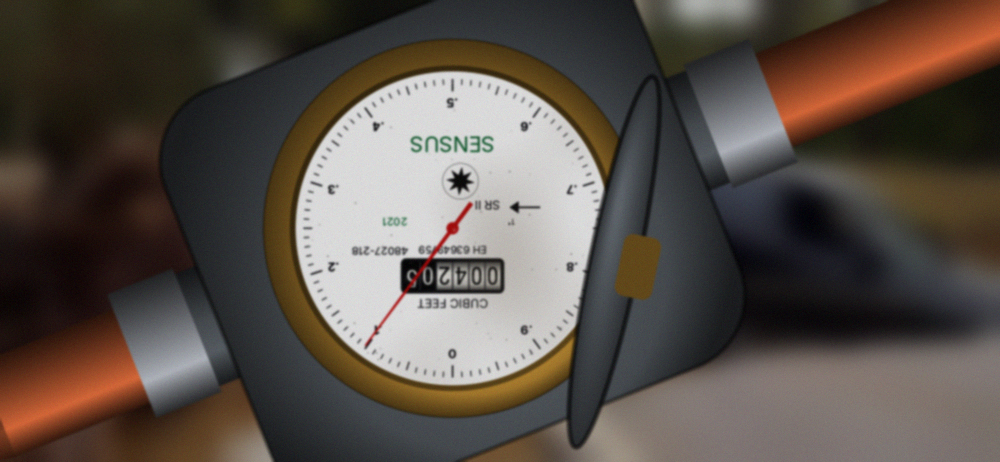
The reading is 4205.10 ft³
